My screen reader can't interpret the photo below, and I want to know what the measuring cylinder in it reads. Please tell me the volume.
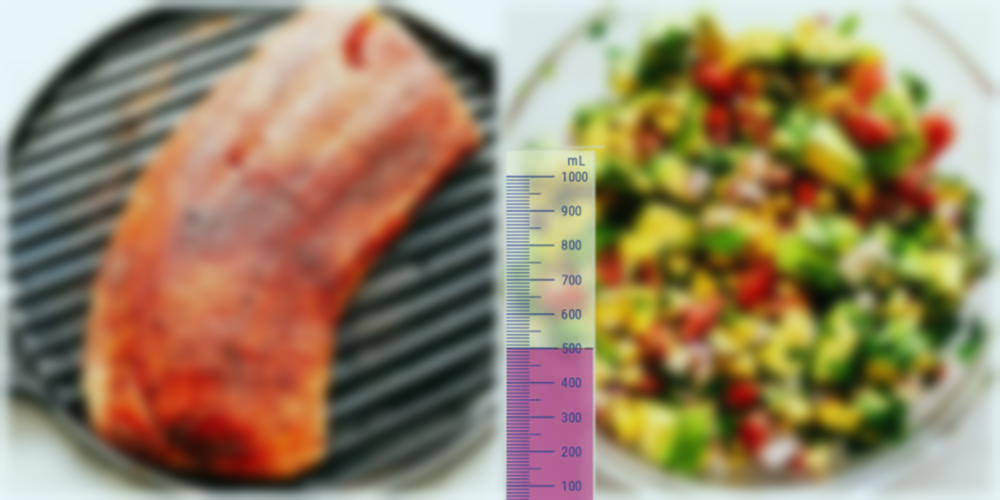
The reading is 500 mL
